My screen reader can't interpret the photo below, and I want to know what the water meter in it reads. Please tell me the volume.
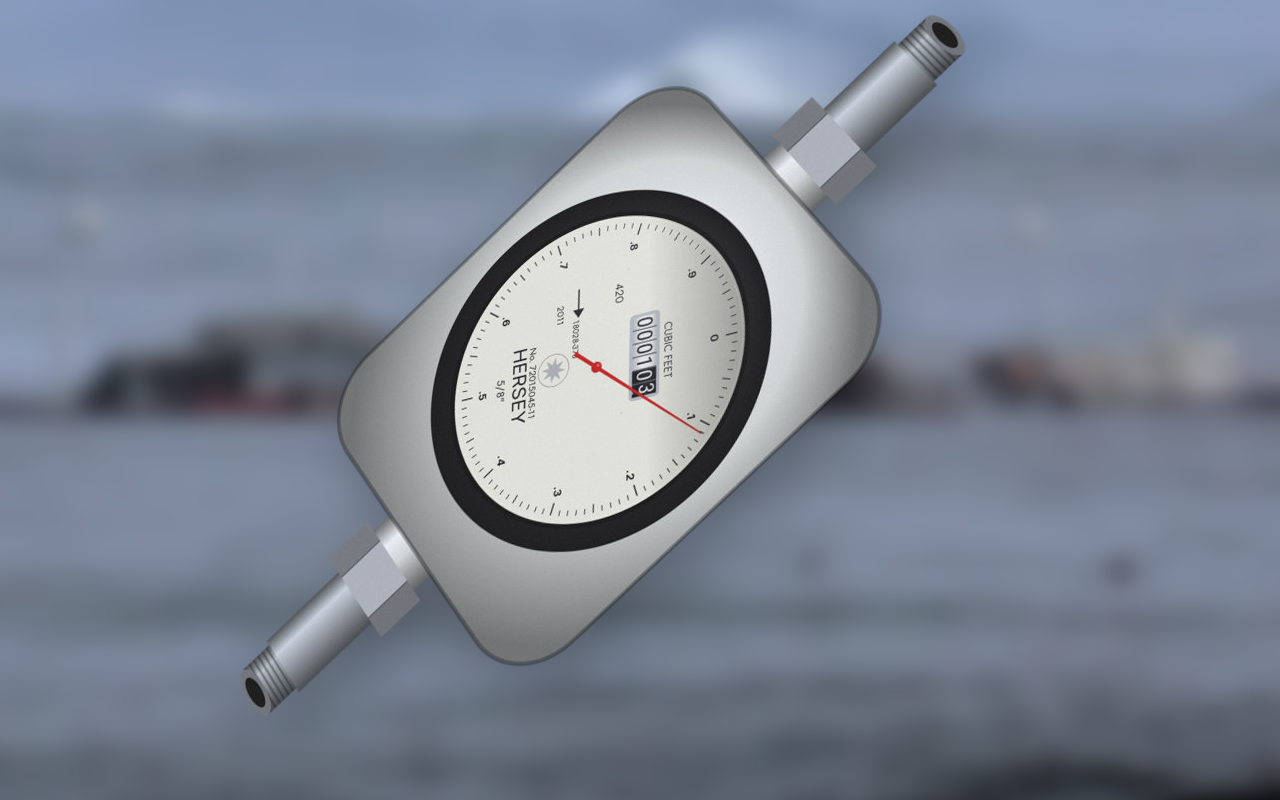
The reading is 103.11 ft³
